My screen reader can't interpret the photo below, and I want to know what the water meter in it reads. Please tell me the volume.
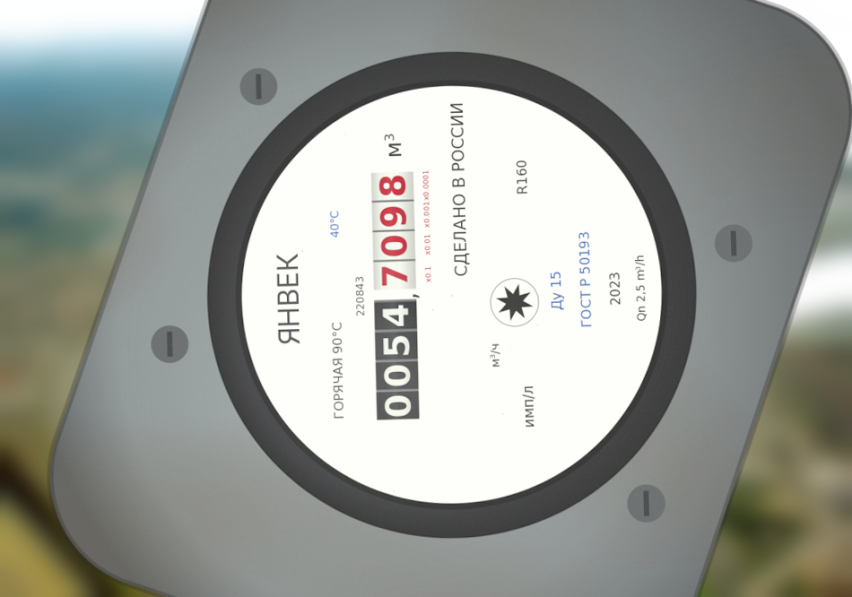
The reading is 54.7098 m³
